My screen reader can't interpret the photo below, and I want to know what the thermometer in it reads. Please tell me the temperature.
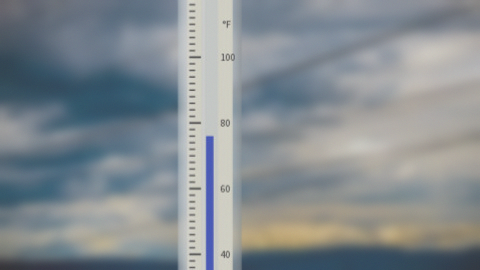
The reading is 76 °F
